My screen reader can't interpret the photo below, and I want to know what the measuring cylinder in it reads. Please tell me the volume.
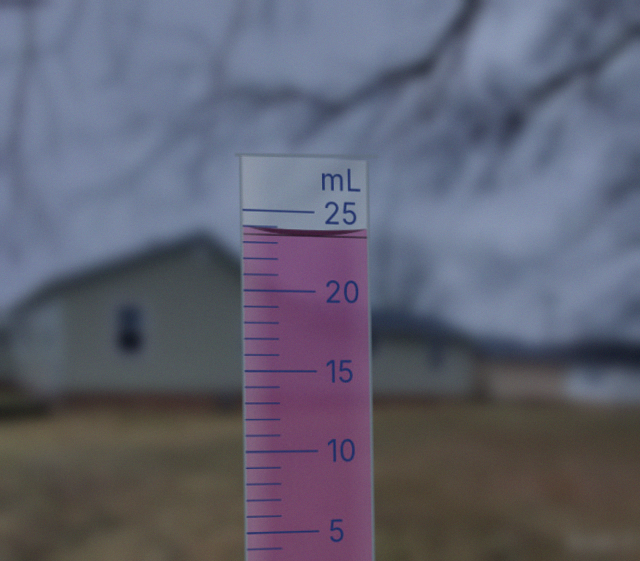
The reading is 23.5 mL
